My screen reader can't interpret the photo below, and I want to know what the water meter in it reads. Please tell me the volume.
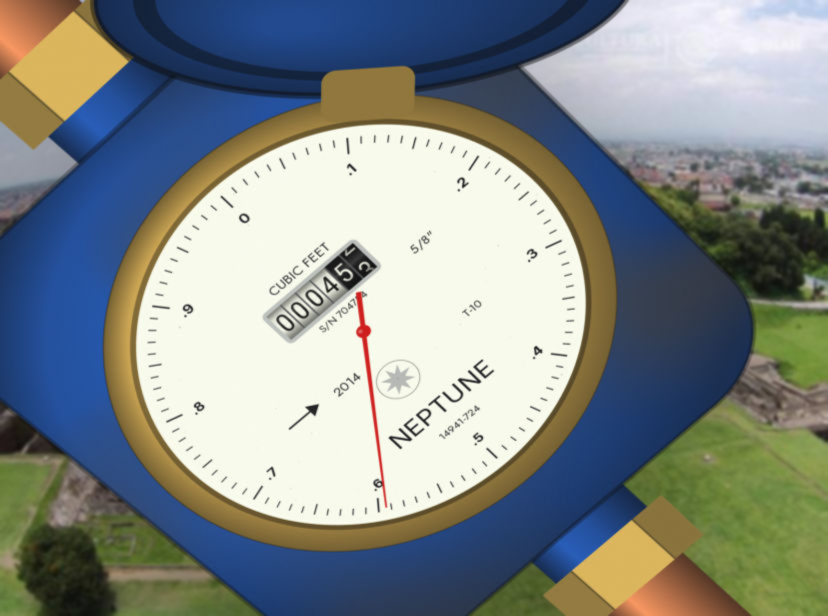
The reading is 452.59 ft³
